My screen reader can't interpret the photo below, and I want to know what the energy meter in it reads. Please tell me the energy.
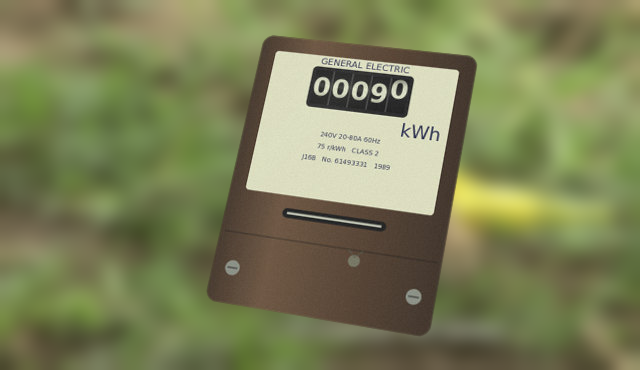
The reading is 90 kWh
